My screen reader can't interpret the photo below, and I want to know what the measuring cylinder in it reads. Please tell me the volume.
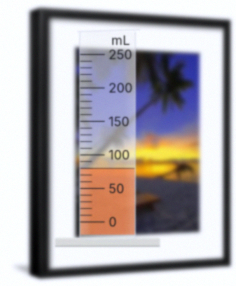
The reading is 80 mL
